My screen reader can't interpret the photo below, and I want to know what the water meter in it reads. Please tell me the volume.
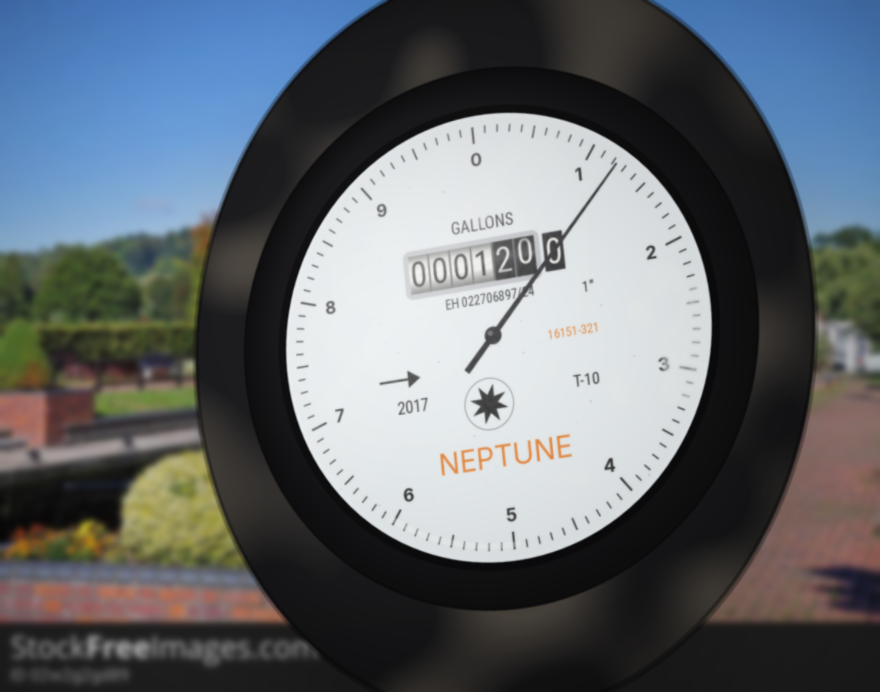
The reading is 1201.2 gal
